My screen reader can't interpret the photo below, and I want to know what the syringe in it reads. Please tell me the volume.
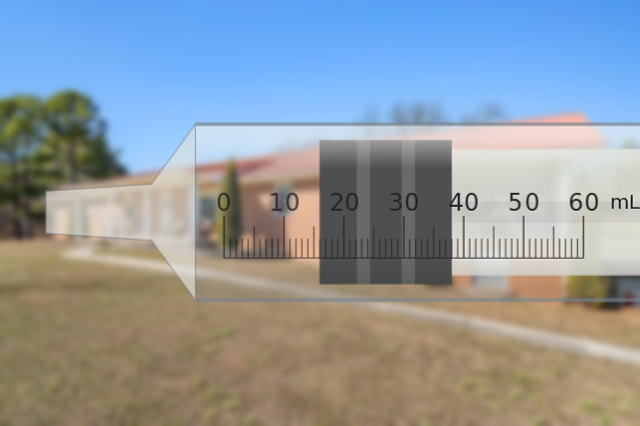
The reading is 16 mL
